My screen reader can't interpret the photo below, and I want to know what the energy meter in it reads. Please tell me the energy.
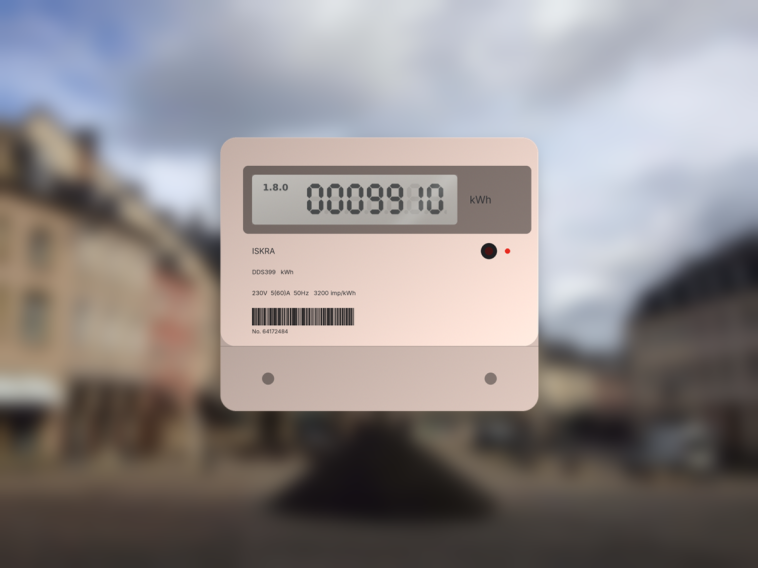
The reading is 9910 kWh
